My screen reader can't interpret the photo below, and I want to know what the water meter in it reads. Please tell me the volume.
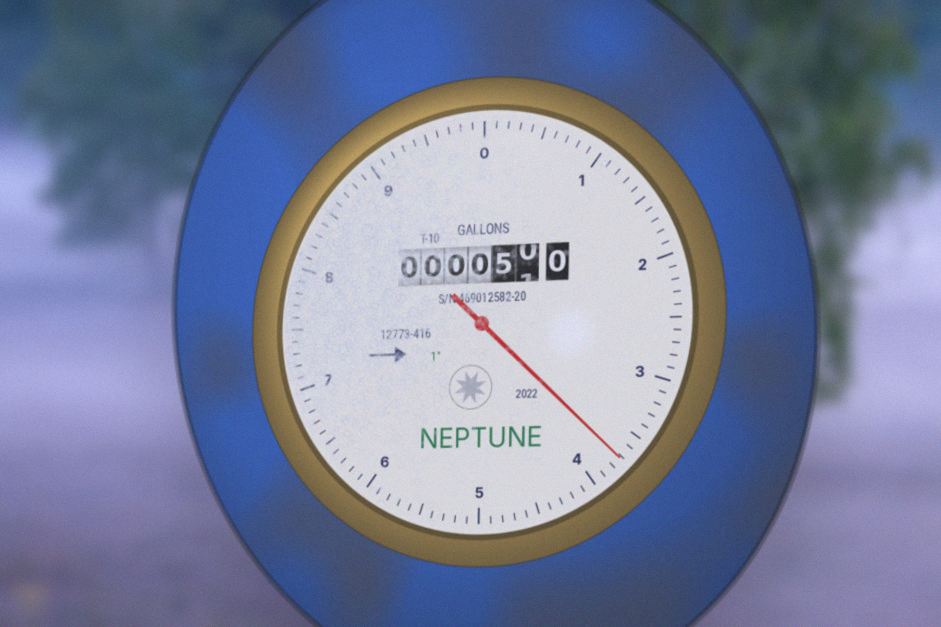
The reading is 503.7 gal
